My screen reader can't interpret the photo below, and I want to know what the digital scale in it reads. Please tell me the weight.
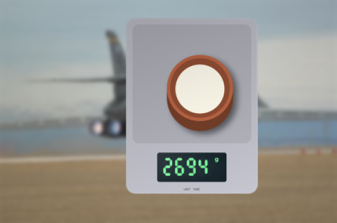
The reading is 2694 g
